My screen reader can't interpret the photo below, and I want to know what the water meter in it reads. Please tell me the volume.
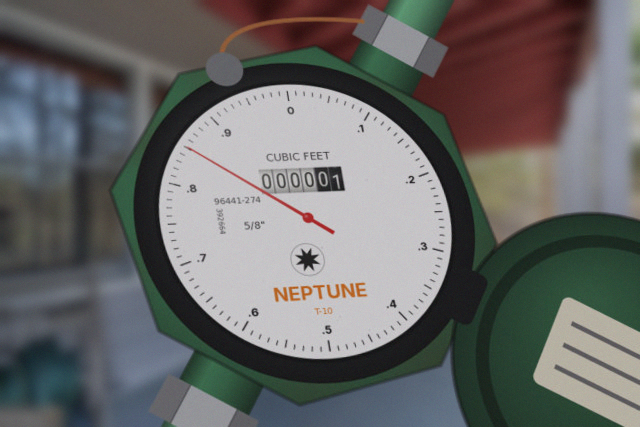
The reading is 0.85 ft³
